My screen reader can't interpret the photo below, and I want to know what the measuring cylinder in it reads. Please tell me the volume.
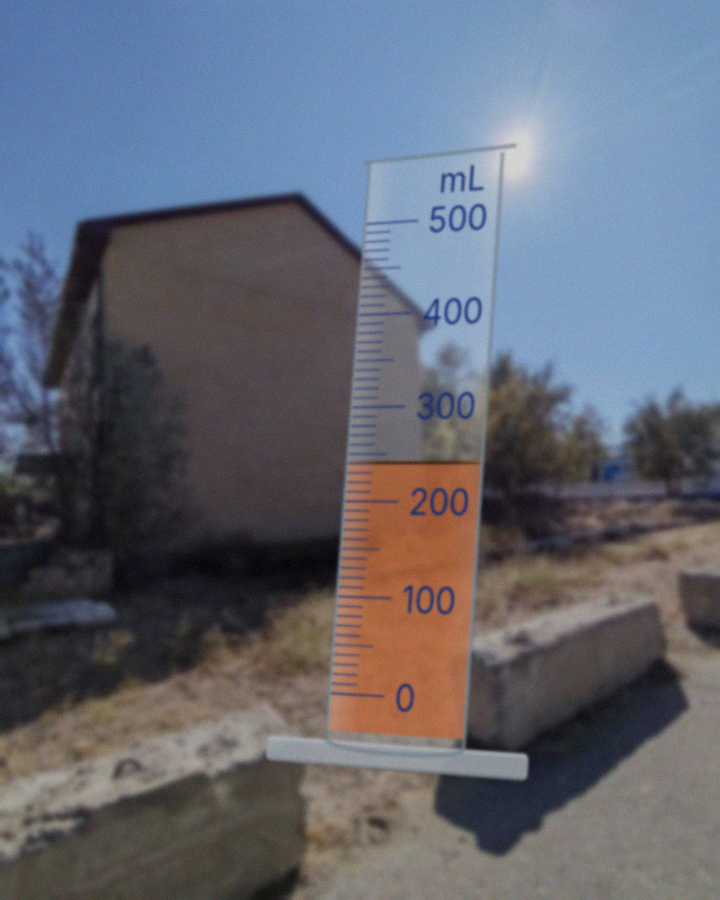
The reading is 240 mL
